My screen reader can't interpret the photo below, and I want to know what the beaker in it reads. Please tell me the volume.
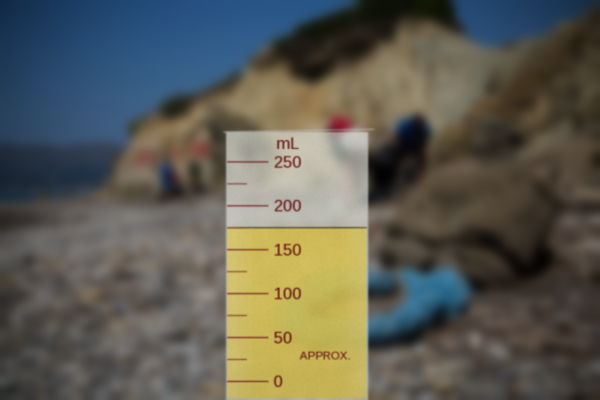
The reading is 175 mL
